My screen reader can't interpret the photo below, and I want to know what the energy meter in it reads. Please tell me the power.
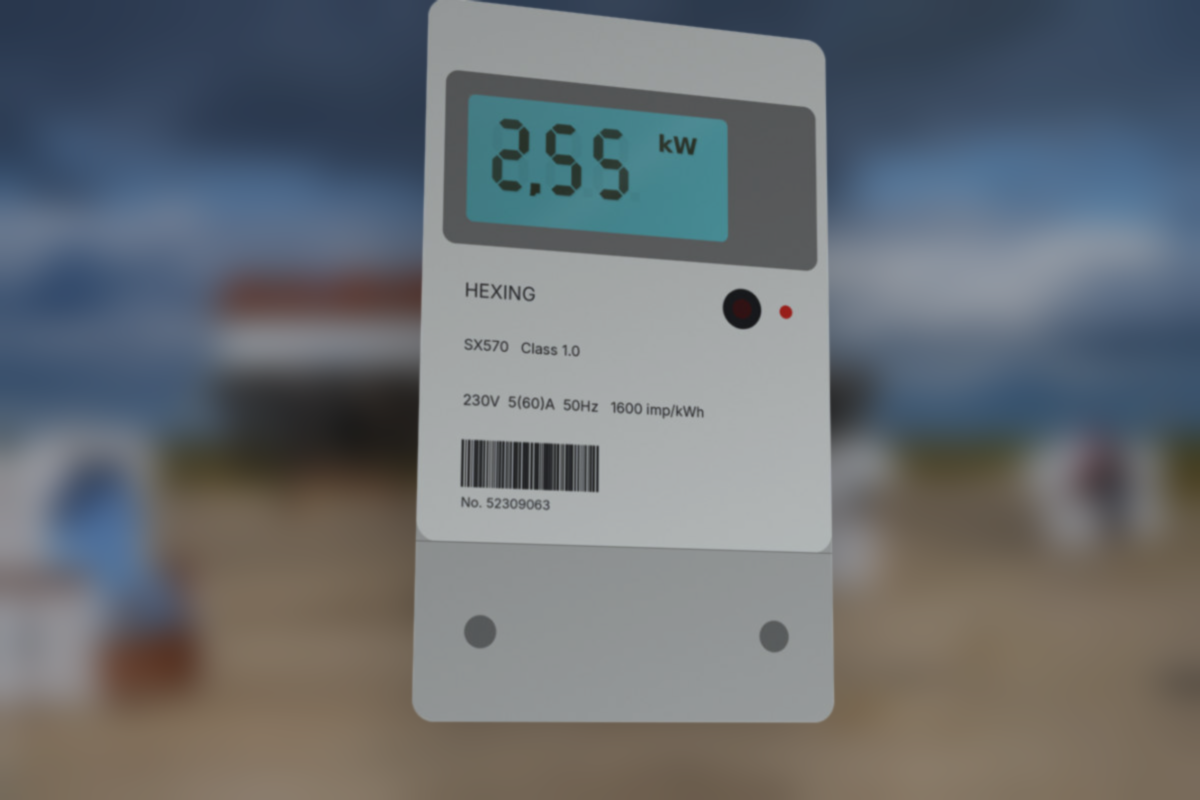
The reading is 2.55 kW
